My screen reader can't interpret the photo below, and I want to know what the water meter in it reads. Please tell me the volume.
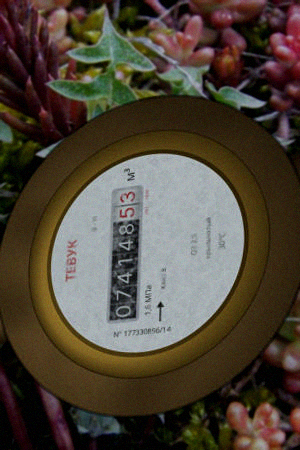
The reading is 74148.53 m³
